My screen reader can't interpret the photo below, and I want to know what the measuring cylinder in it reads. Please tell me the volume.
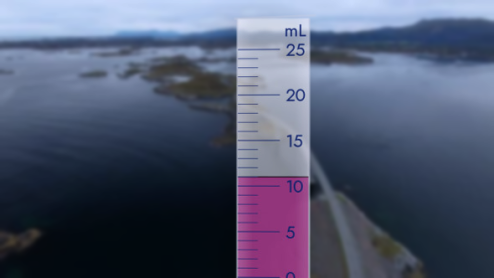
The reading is 11 mL
